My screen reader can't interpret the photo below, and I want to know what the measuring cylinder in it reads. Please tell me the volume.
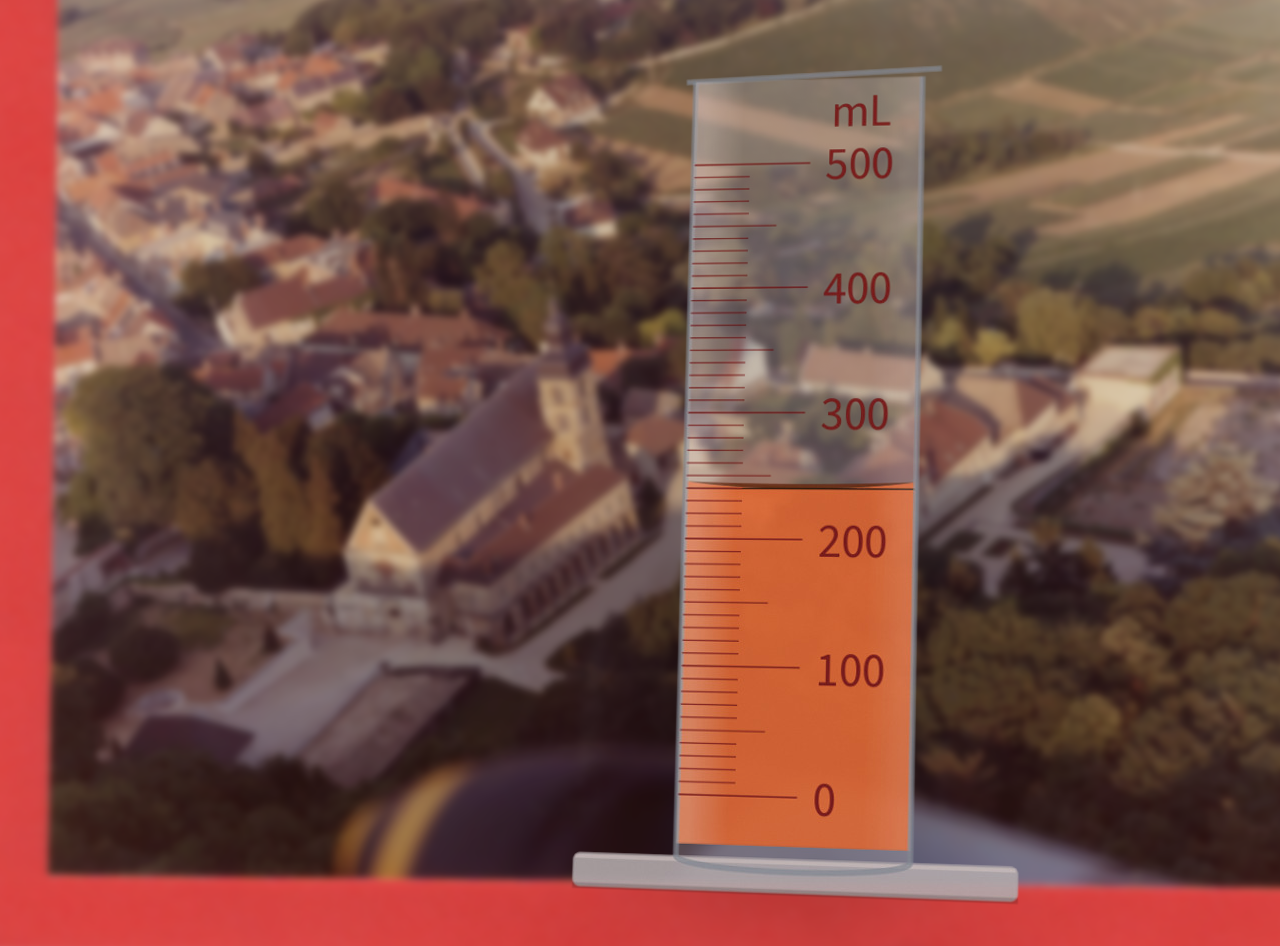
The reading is 240 mL
